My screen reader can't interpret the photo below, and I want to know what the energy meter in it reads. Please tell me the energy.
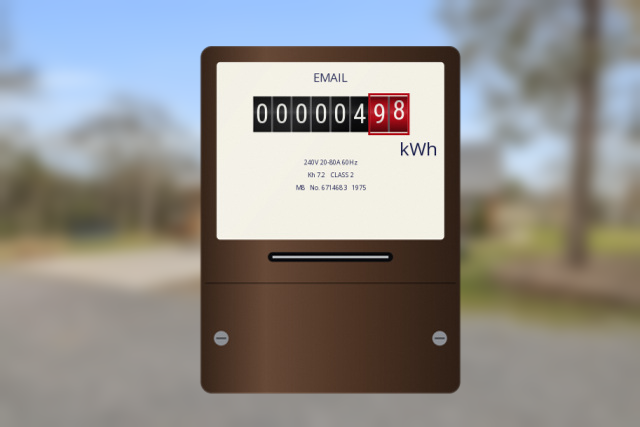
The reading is 4.98 kWh
